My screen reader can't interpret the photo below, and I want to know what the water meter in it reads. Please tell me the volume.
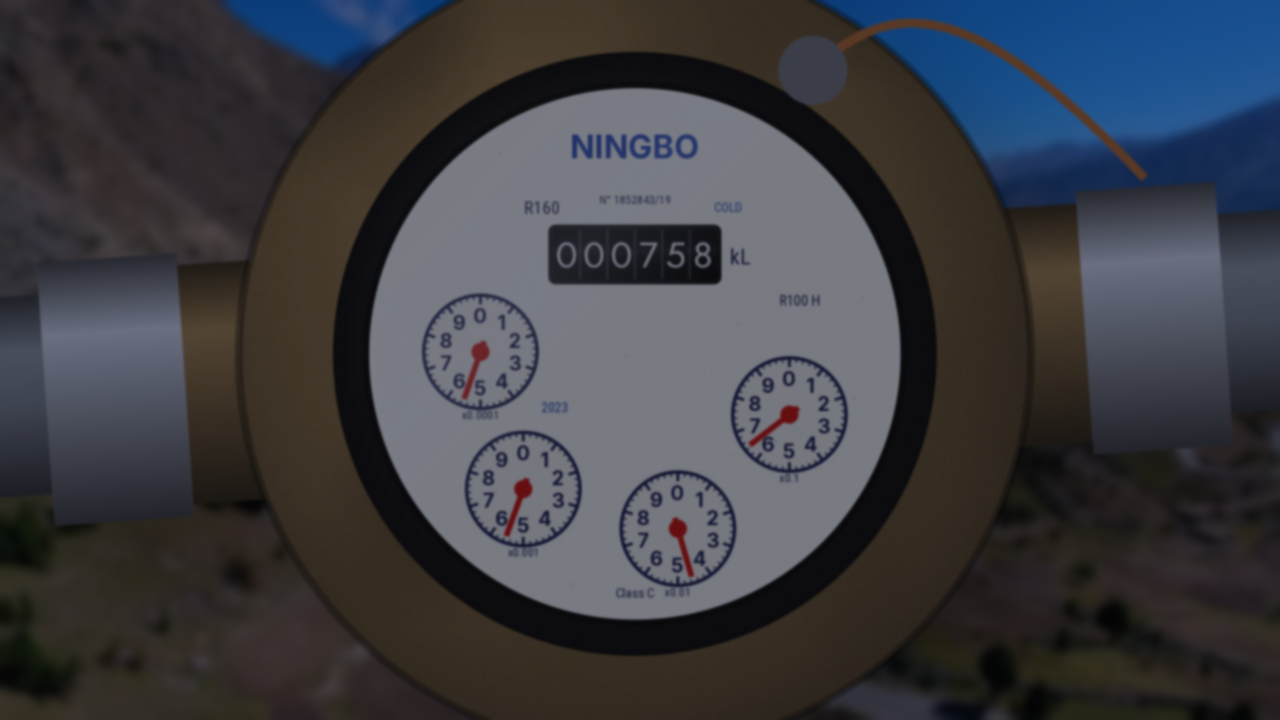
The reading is 758.6455 kL
